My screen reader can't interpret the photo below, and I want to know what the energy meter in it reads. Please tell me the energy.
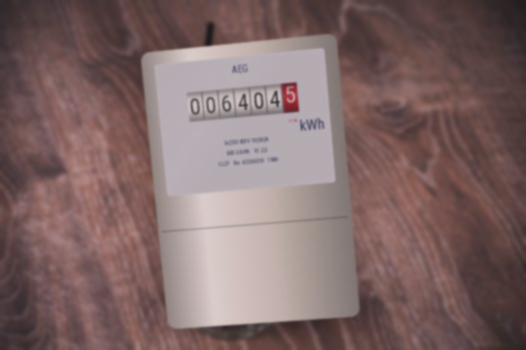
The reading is 6404.5 kWh
